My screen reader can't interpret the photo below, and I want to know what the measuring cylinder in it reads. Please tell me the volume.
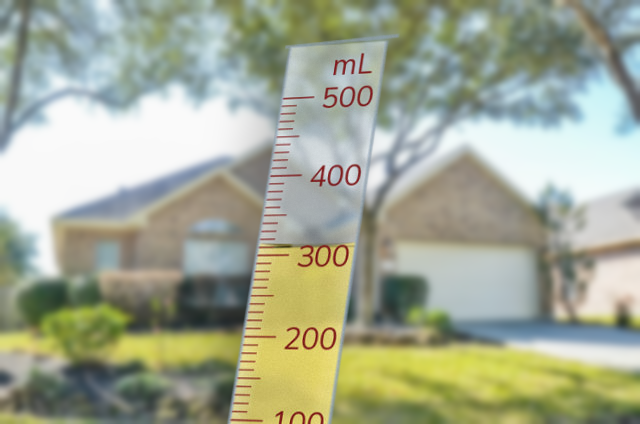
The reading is 310 mL
